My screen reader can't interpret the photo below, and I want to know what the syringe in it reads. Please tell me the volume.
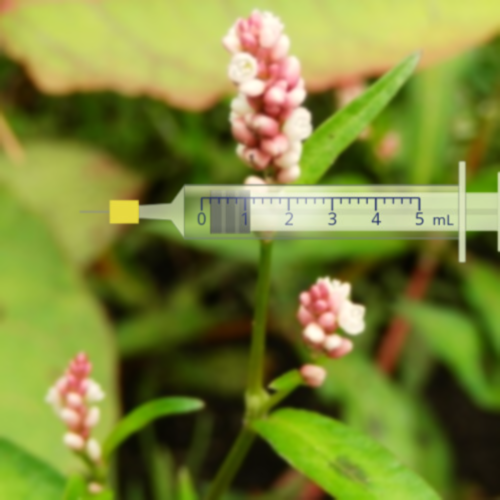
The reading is 0.2 mL
